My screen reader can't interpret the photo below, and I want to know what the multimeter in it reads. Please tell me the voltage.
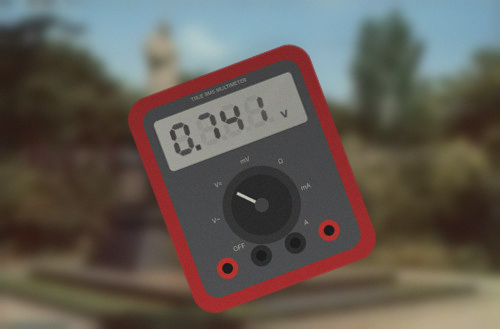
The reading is 0.741 V
